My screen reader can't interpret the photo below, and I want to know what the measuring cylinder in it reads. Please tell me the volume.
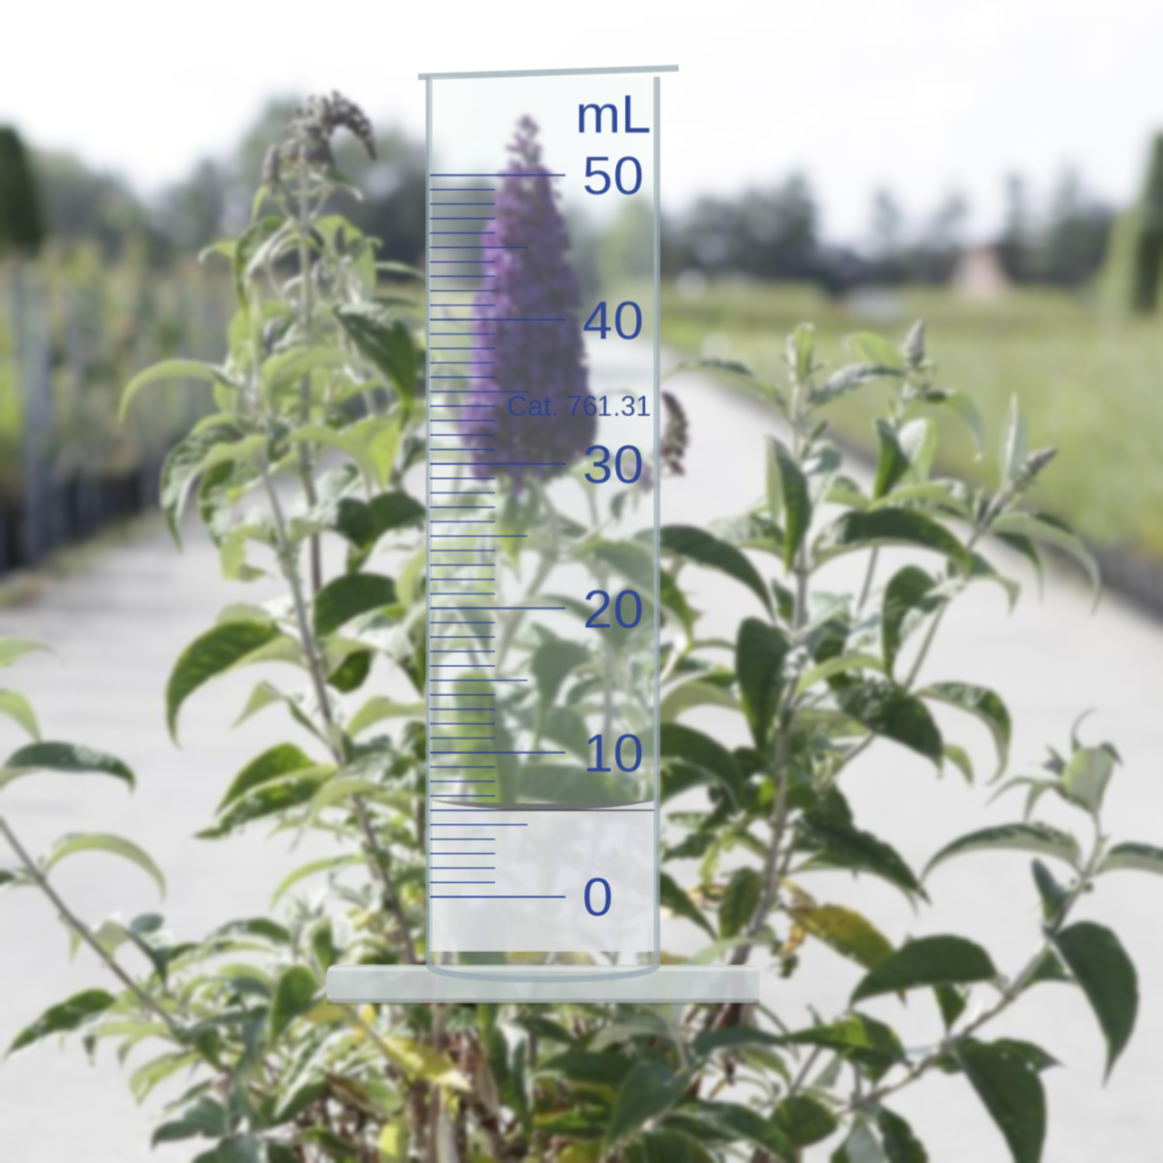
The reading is 6 mL
